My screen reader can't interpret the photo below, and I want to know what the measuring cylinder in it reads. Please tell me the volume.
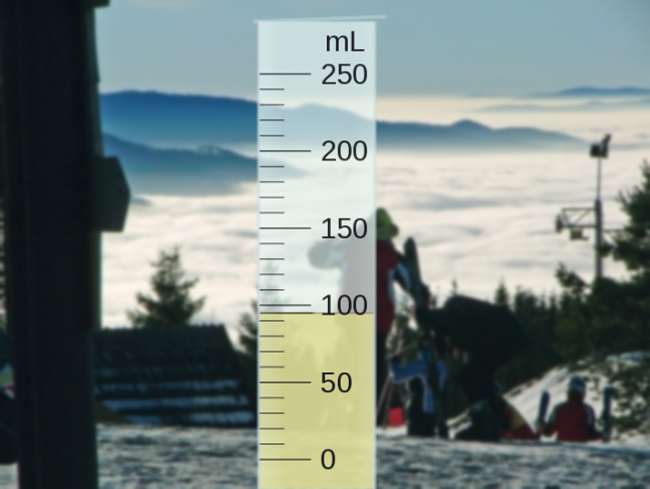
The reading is 95 mL
